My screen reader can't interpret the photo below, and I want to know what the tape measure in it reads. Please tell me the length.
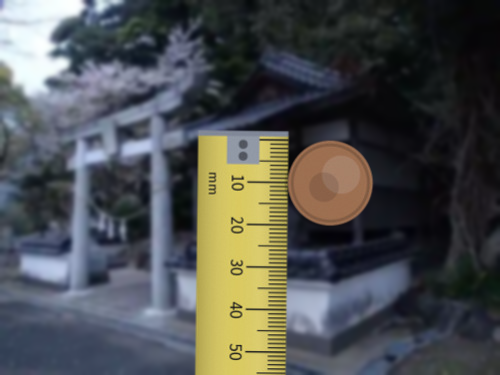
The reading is 20 mm
